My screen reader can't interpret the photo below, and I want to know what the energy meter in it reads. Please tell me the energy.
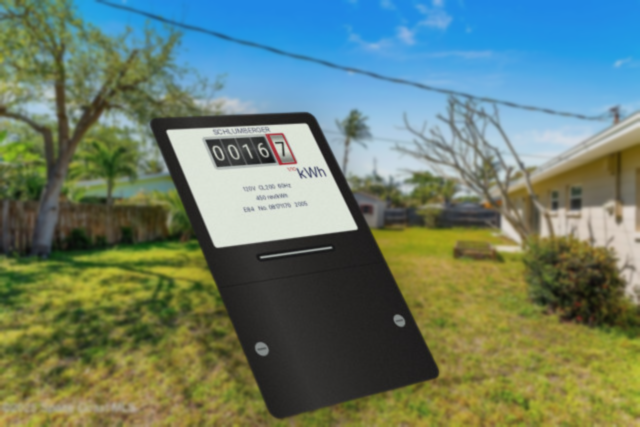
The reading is 16.7 kWh
